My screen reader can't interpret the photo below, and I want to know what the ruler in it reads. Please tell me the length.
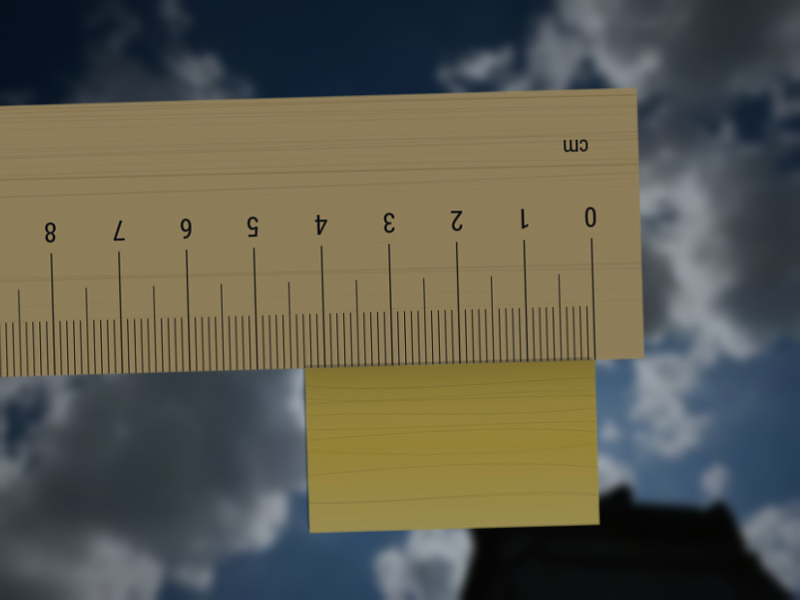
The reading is 4.3 cm
